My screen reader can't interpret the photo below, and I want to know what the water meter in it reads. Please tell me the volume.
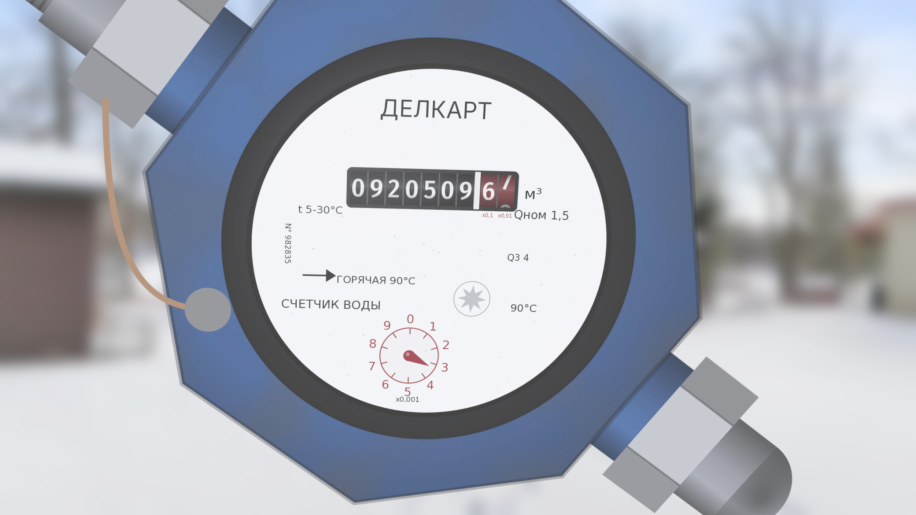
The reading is 920509.673 m³
